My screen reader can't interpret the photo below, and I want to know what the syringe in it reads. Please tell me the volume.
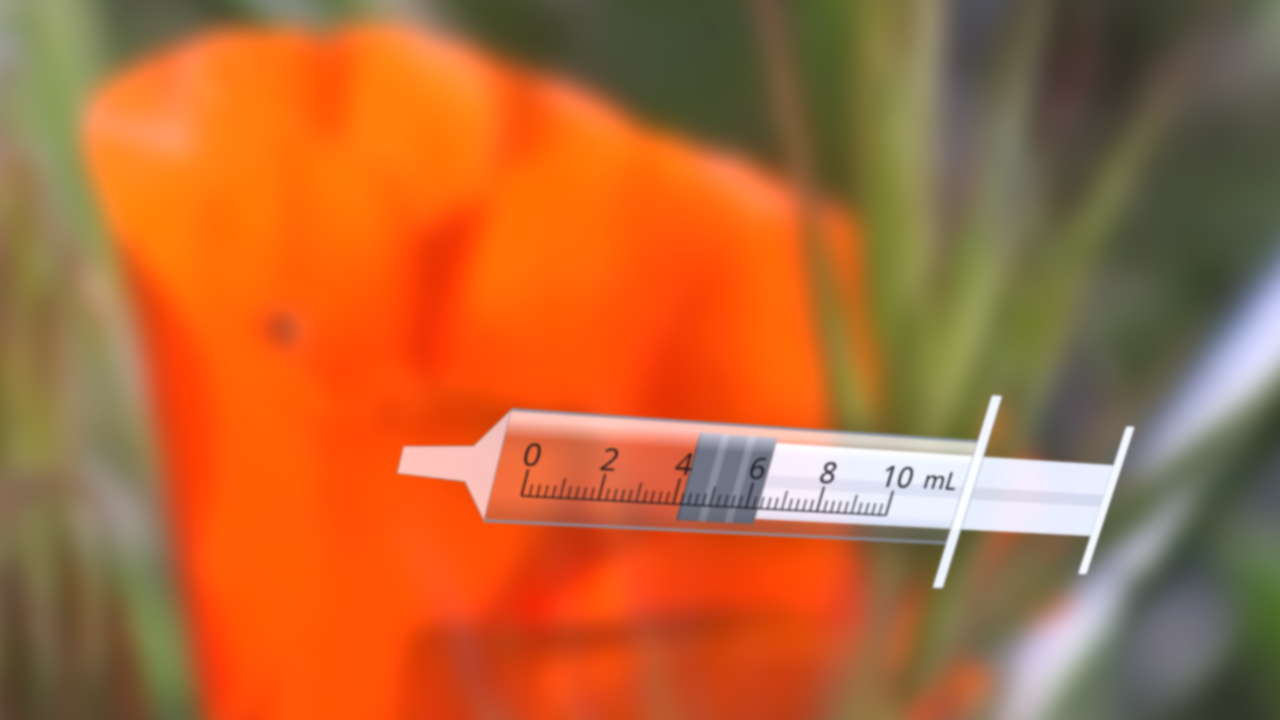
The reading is 4.2 mL
